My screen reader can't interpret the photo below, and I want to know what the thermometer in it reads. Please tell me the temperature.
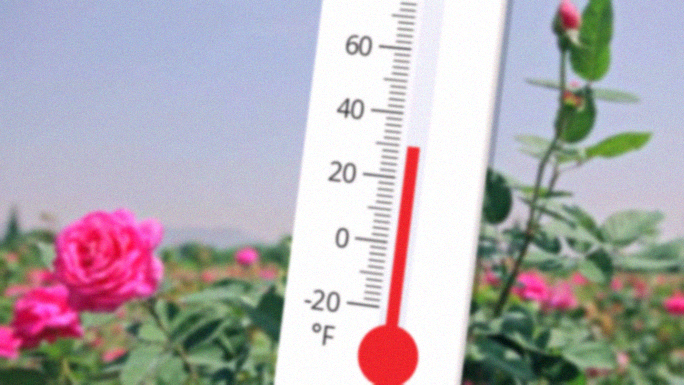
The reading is 30 °F
